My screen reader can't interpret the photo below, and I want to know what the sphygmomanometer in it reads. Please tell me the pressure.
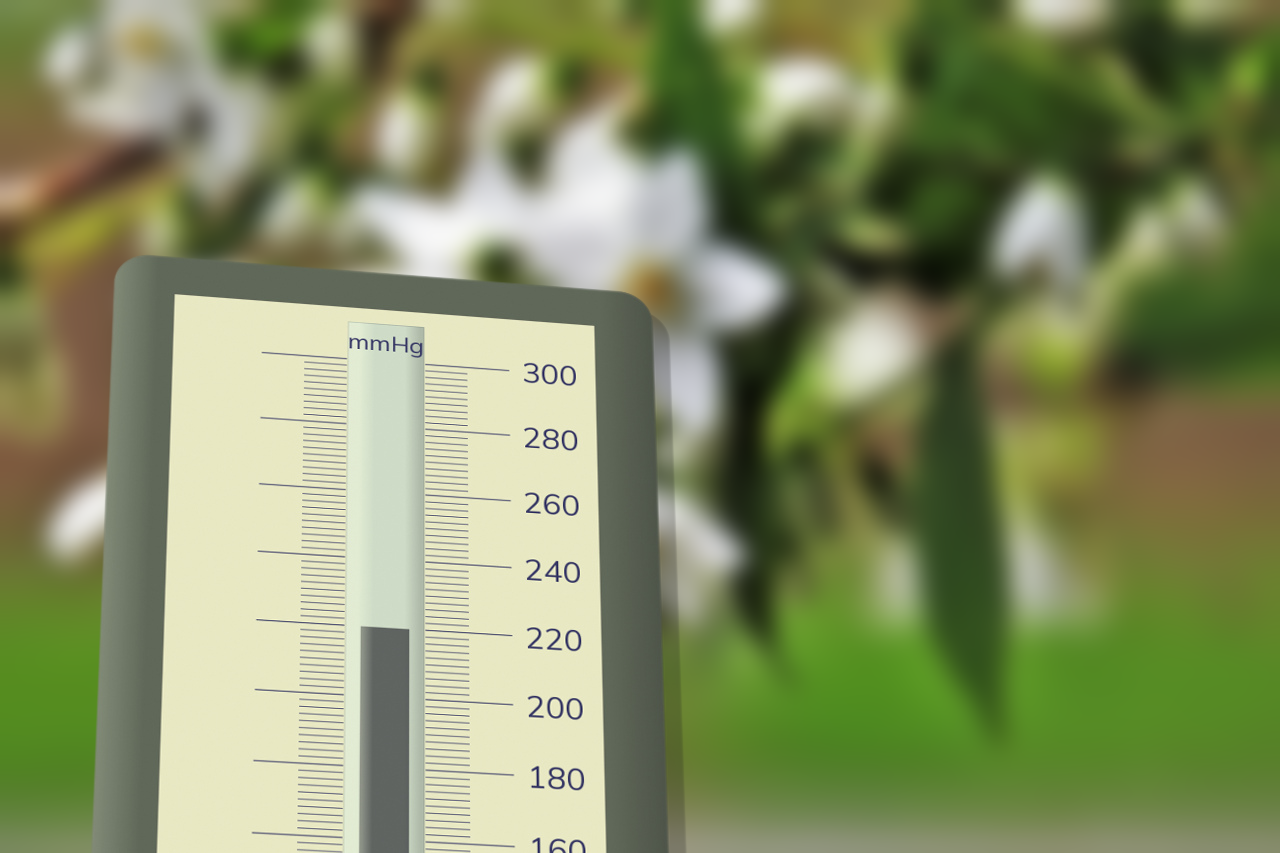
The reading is 220 mmHg
